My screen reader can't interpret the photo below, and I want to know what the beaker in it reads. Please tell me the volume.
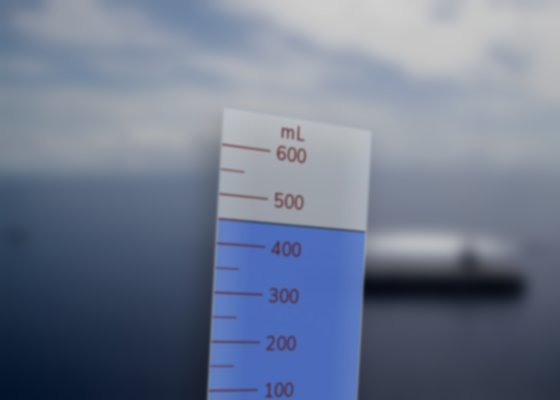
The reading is 450 mL
